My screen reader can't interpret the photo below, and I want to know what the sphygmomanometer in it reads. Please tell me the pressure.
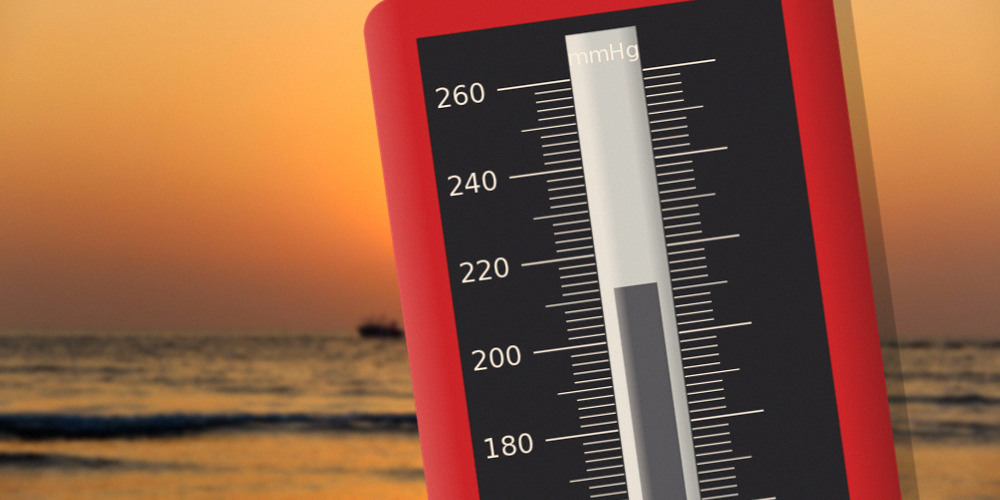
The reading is 212 mmHg
